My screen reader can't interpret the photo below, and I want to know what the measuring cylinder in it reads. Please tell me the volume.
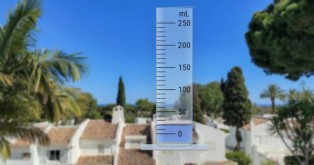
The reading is 20 mL
